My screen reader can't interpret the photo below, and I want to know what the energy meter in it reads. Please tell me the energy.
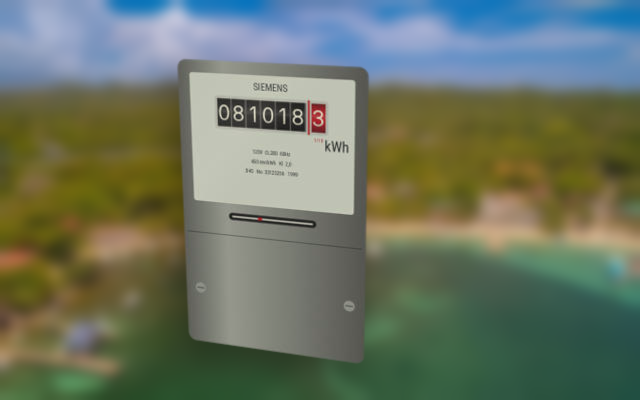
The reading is 81018.3 kWh
